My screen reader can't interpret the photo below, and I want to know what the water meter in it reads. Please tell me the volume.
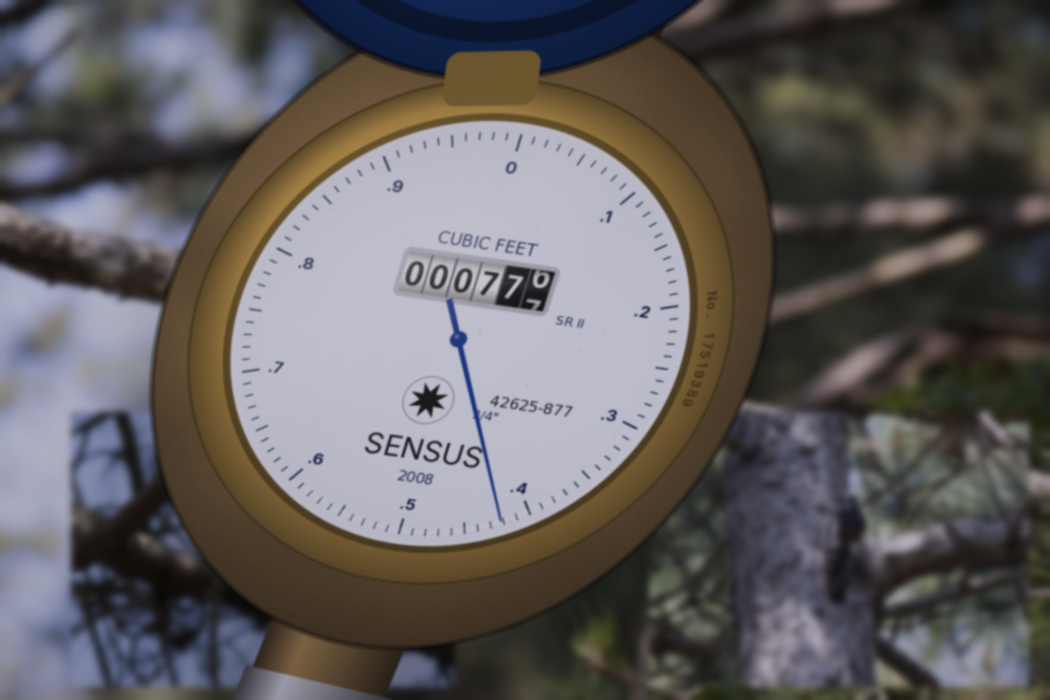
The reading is 776.42 ft³
